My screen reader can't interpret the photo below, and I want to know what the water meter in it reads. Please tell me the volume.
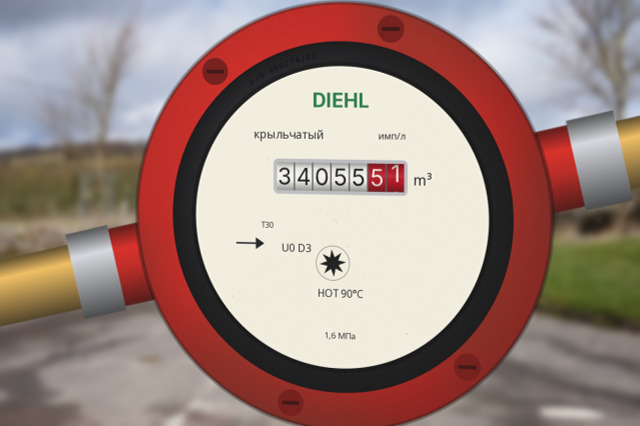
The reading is 34055.51 m³
